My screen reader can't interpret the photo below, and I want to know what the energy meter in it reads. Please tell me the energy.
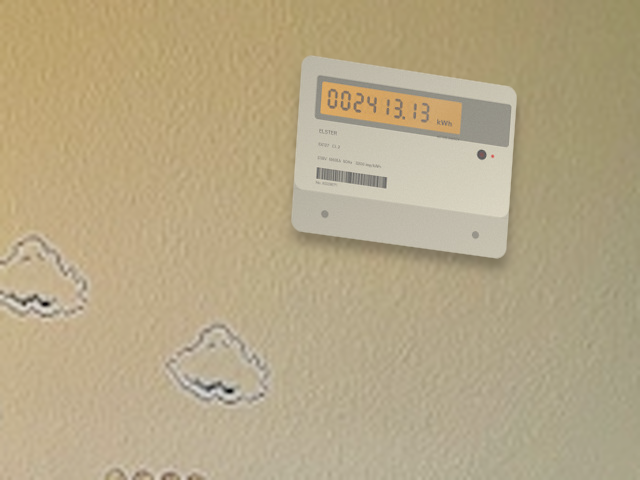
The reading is 2413.13 kWh
